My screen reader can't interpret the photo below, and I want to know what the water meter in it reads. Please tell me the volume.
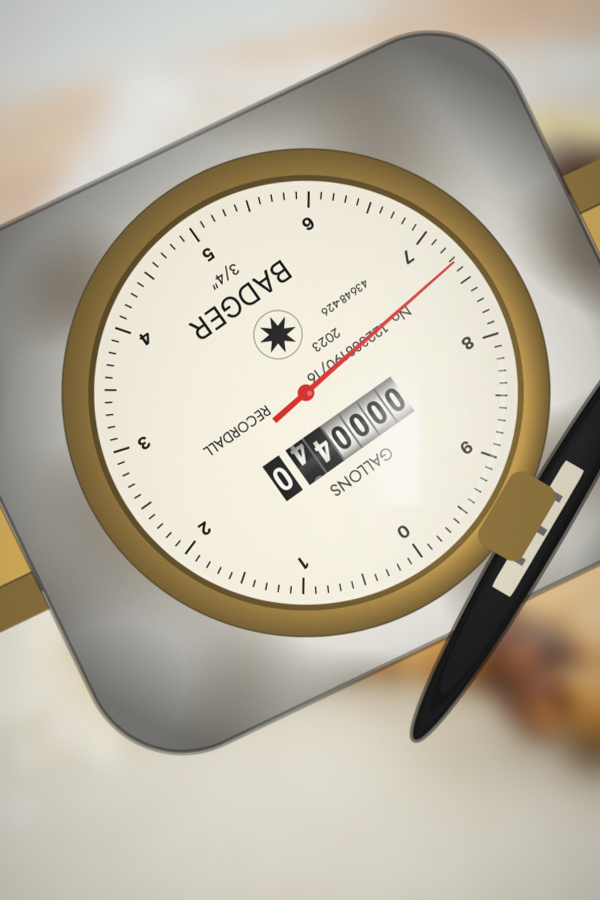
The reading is 437.3 gal
